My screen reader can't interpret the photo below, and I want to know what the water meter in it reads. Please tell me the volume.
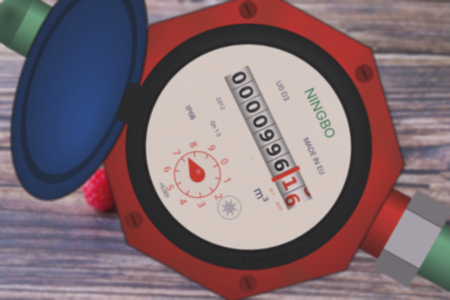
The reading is 996.157 m³
